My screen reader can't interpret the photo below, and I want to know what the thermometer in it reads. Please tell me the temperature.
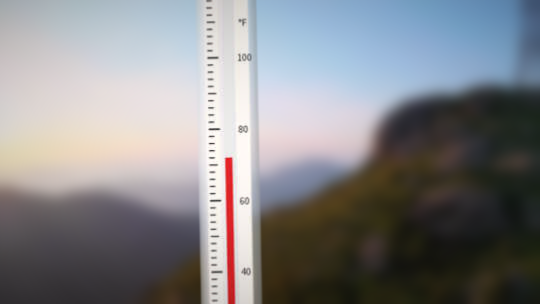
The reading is 72 °F
